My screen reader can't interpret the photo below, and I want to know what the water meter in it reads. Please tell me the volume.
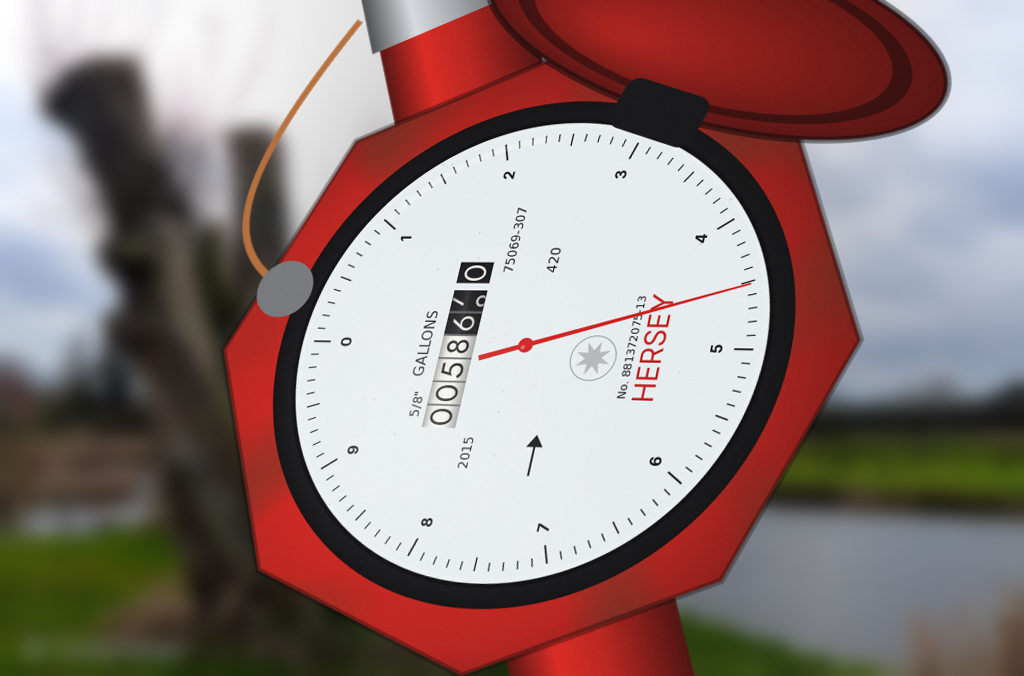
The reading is 58674.5 gal
